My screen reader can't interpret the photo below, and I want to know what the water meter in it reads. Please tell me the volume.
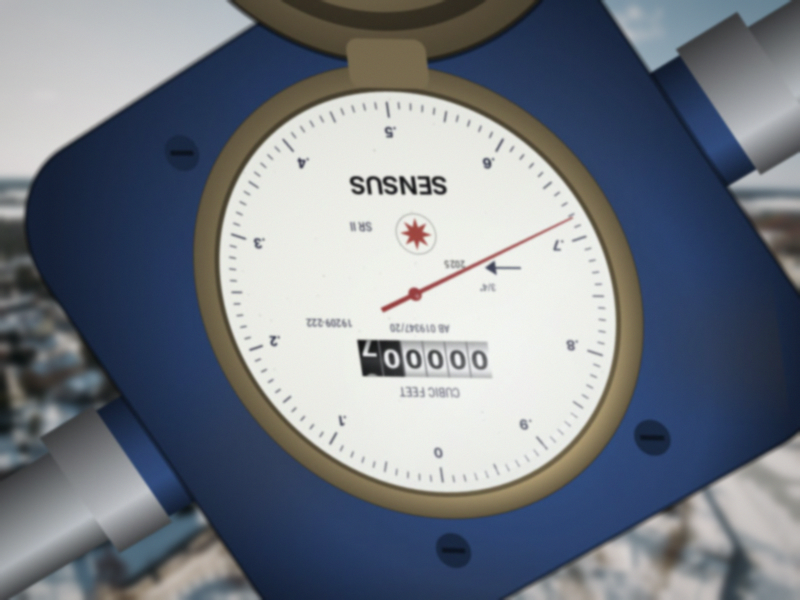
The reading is 6.68 ft³
